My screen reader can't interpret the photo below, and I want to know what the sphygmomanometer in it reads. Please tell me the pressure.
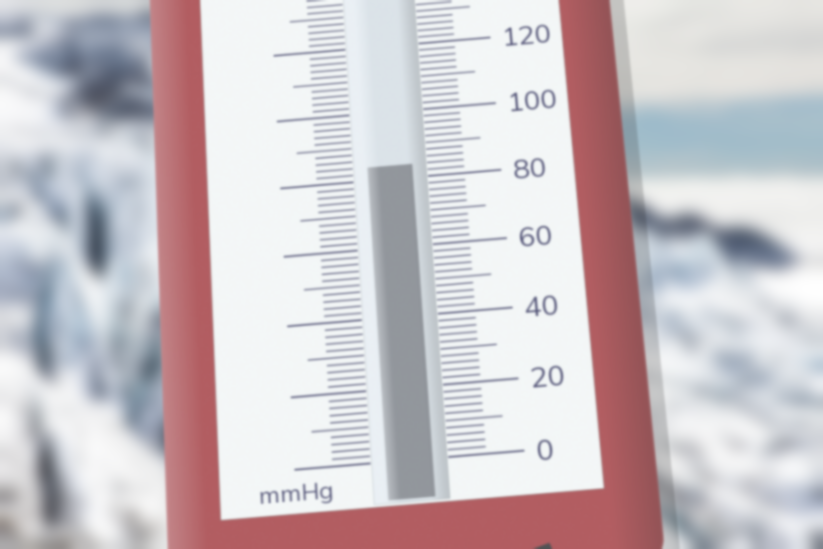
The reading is 84 mmHg
